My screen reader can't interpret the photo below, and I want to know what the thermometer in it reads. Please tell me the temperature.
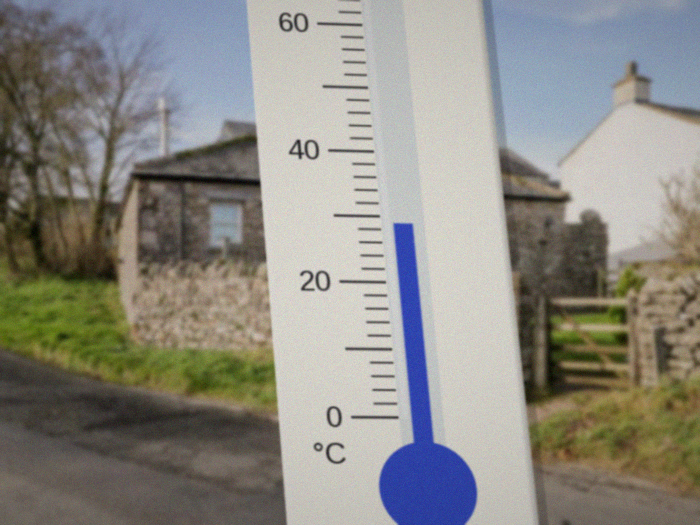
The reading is 29 °C
